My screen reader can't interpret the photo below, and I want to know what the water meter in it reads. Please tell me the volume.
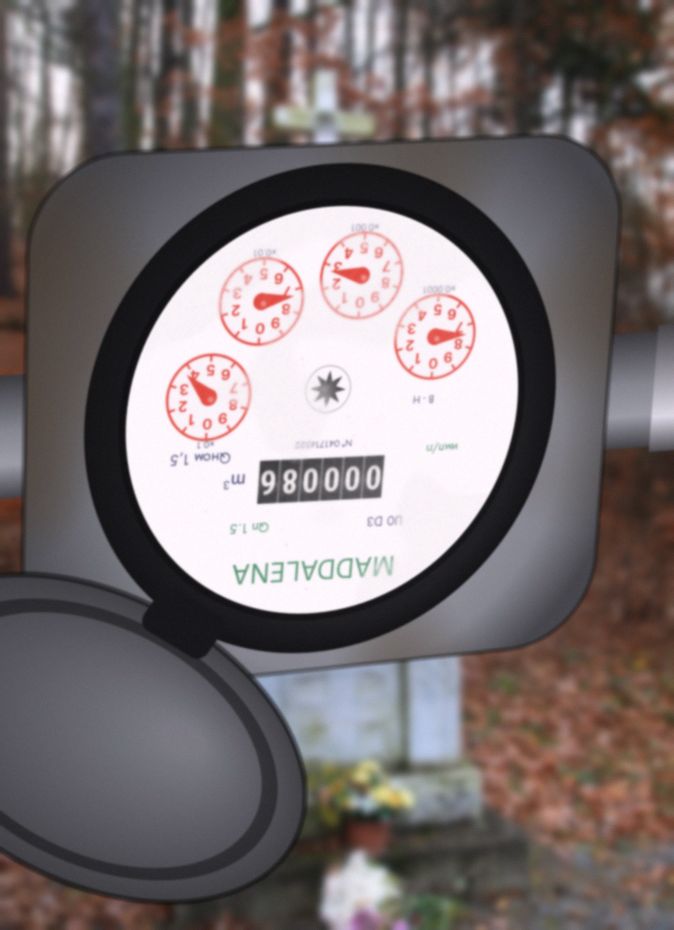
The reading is 86.3727 m³
